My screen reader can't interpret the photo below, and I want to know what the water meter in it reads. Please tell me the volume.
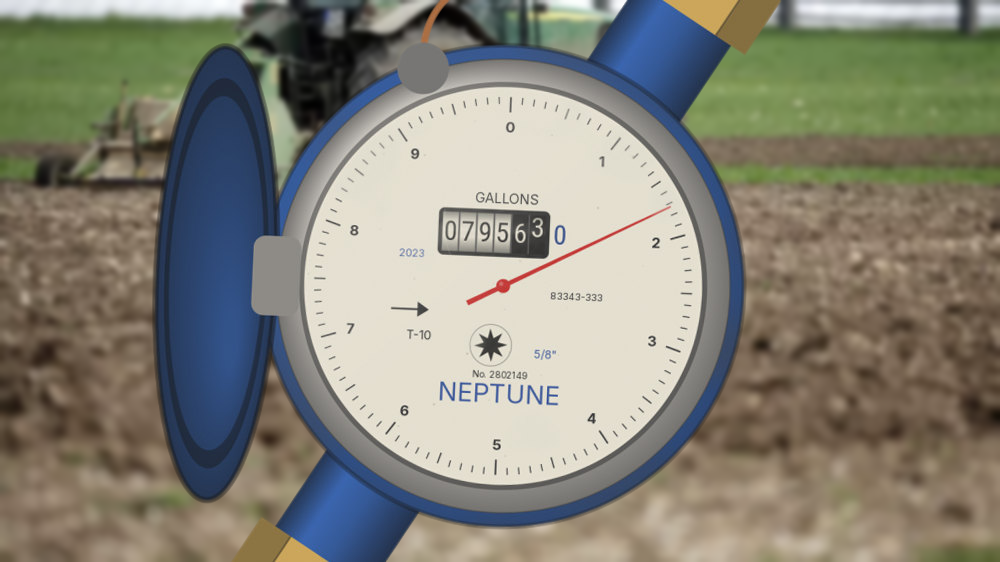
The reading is 795631.7 gal
